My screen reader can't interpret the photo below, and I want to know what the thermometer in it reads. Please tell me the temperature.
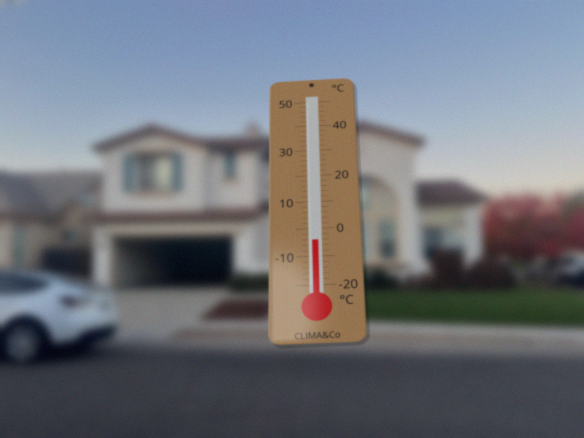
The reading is -4 °C
